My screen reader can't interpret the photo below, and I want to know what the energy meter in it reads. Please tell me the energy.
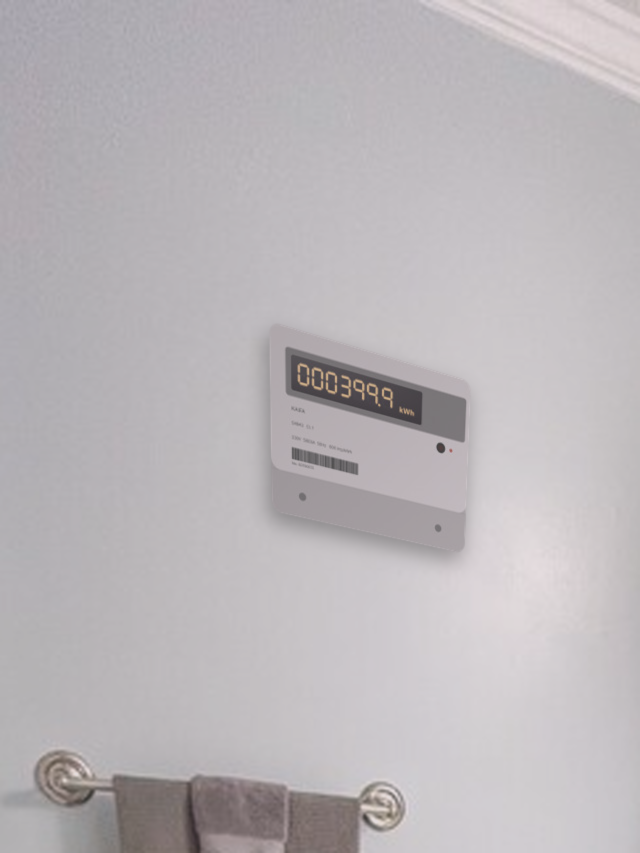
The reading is 399.9 kWh
